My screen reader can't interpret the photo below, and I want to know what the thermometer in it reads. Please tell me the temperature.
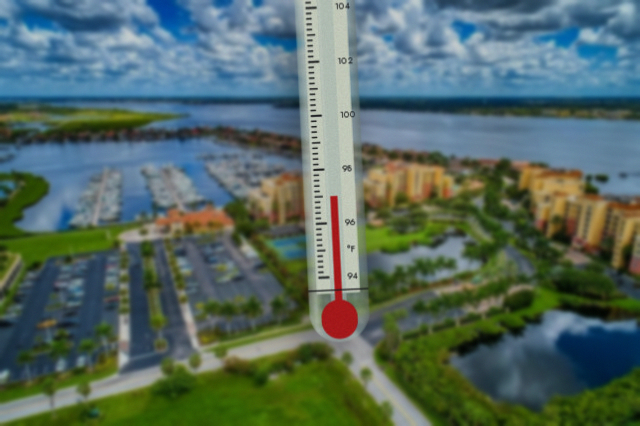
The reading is 97 °F
